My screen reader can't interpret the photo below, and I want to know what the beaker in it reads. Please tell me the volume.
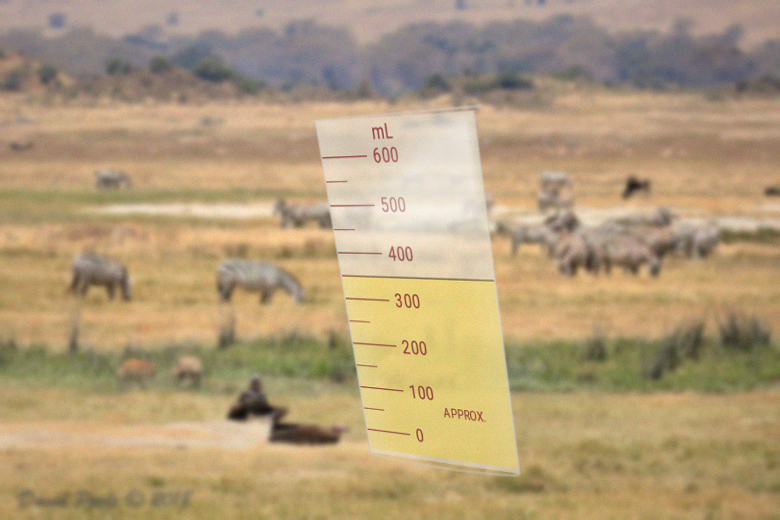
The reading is 350 mL
